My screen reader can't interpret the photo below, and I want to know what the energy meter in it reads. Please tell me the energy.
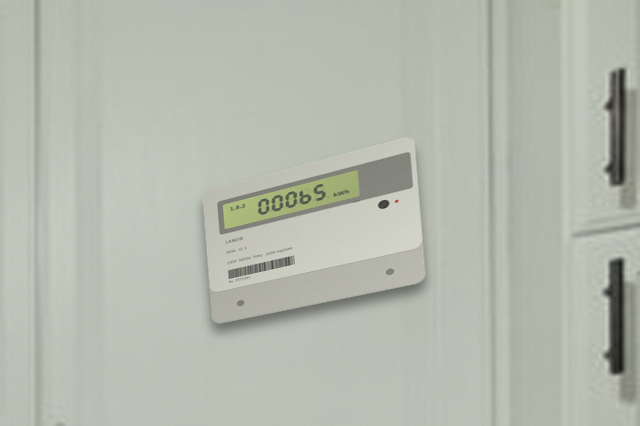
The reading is 65 kWh
